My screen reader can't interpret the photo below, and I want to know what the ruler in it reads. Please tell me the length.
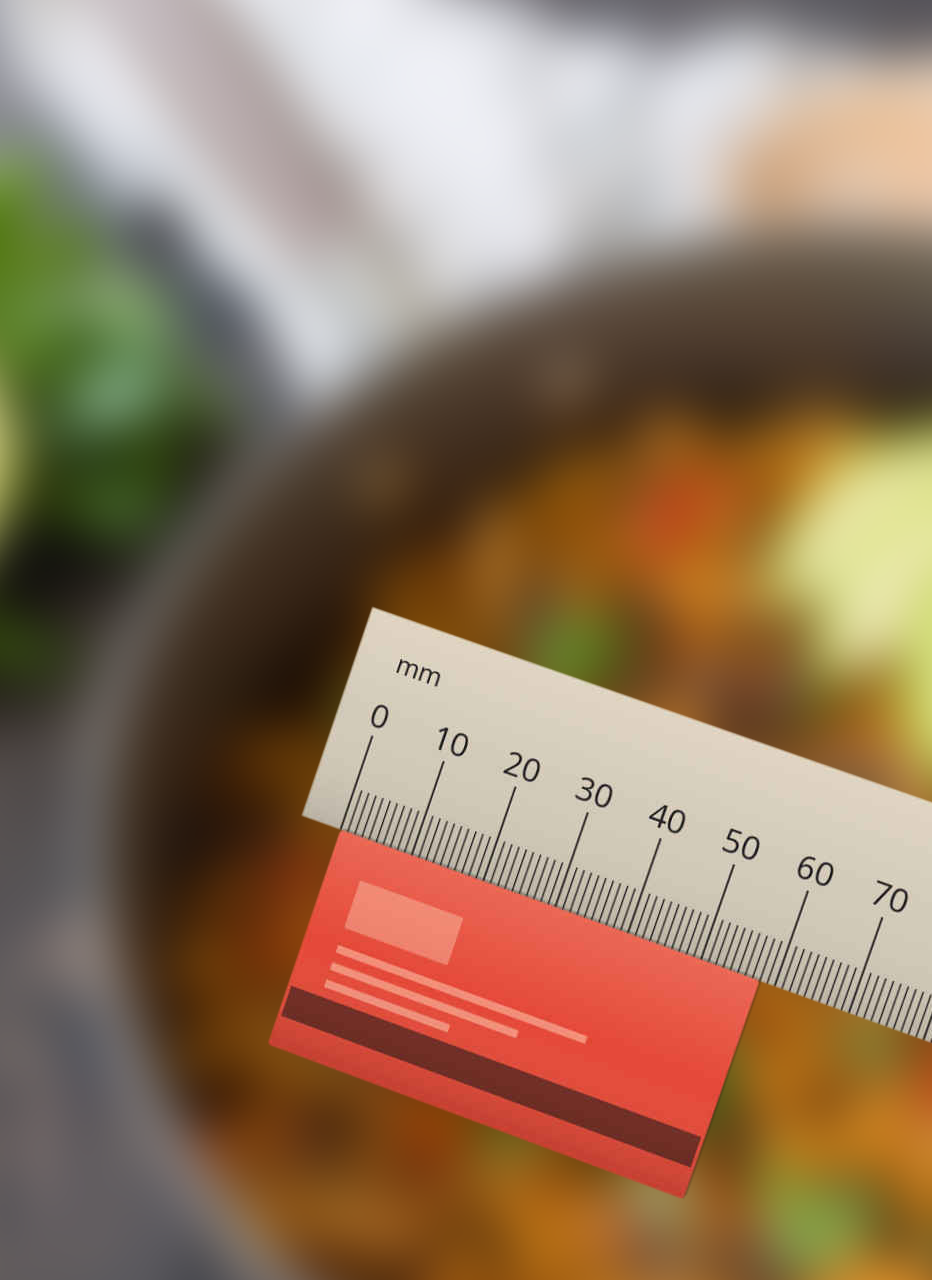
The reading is 58 mm
